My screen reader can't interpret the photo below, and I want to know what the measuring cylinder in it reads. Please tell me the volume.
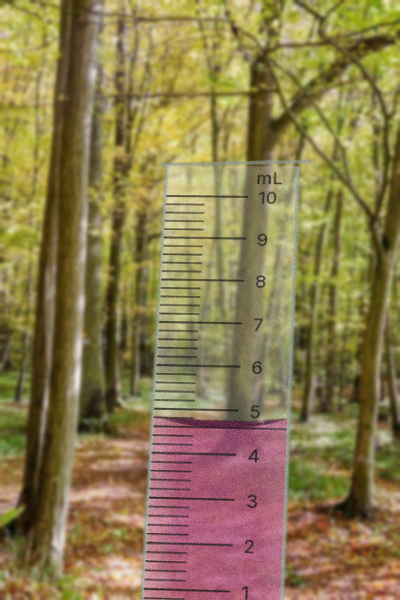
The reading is 4.6 mL
